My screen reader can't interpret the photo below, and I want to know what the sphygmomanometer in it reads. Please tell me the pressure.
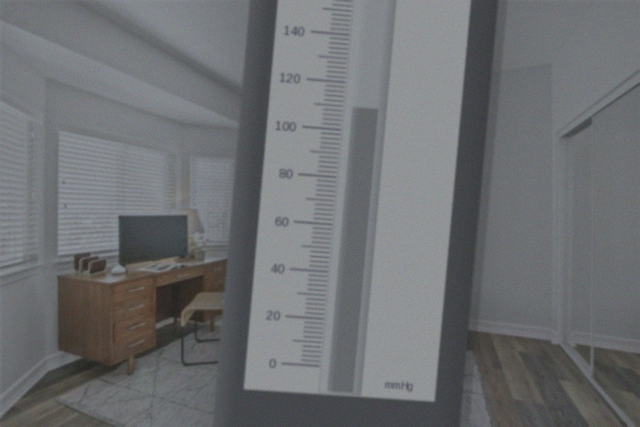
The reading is 110 mmHg
